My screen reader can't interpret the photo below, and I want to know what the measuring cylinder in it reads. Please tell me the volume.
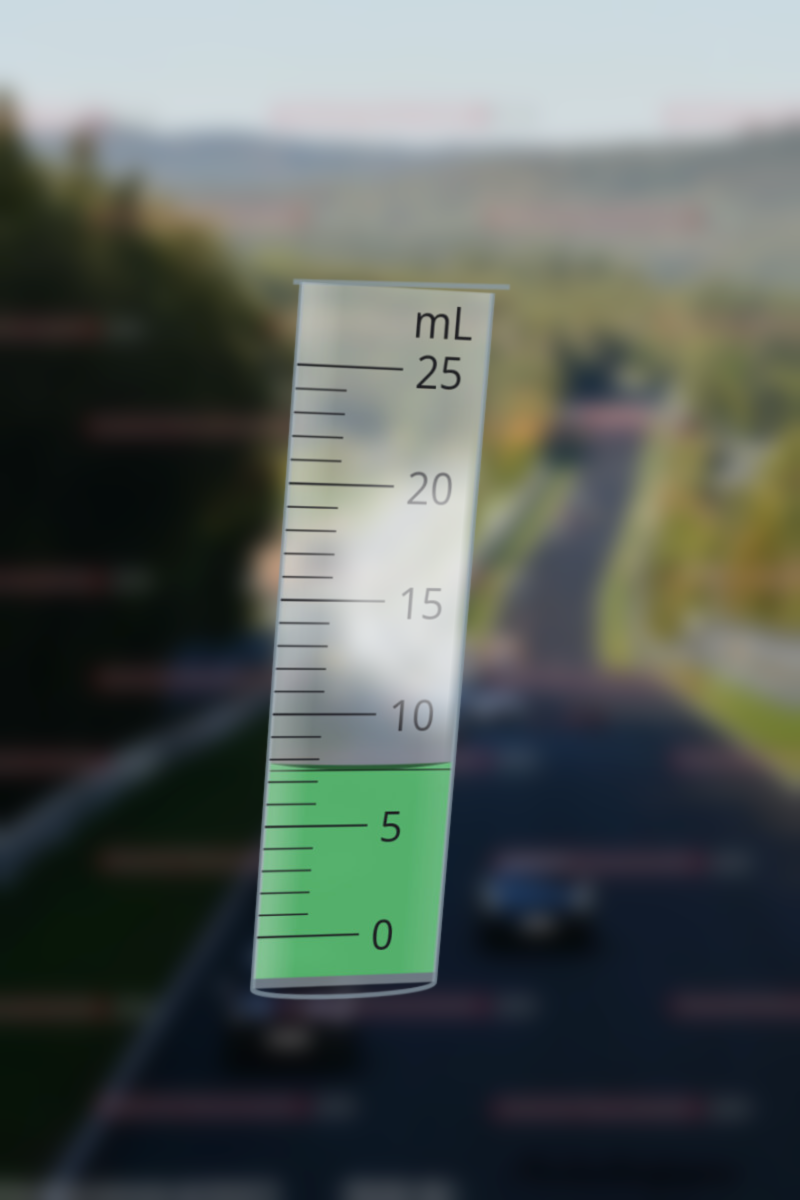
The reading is 7.5 mL
